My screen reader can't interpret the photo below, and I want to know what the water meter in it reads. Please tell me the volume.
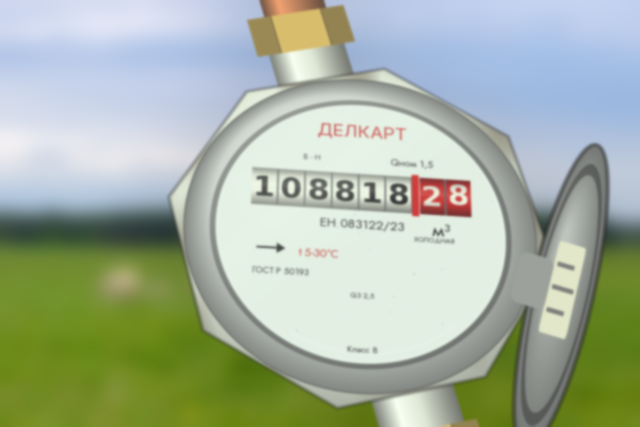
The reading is 108818.28 m³
